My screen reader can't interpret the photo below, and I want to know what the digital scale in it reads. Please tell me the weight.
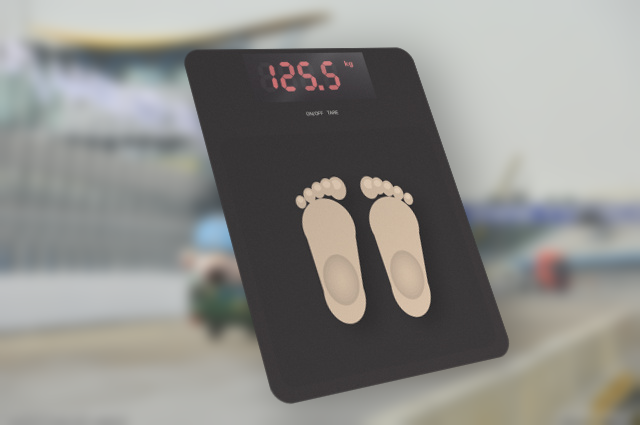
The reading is 125.5 kg
